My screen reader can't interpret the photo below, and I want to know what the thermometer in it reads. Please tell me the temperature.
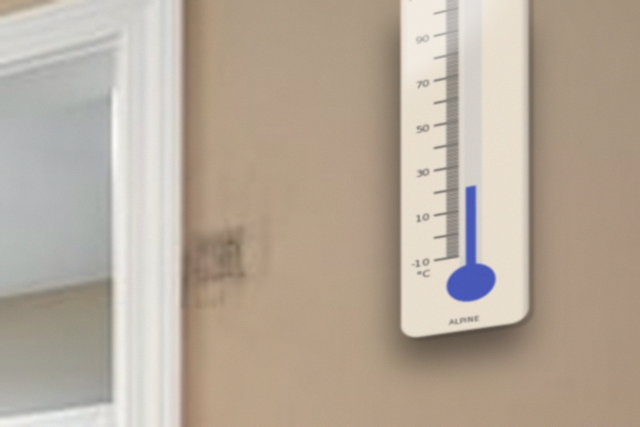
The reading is 20 °C
